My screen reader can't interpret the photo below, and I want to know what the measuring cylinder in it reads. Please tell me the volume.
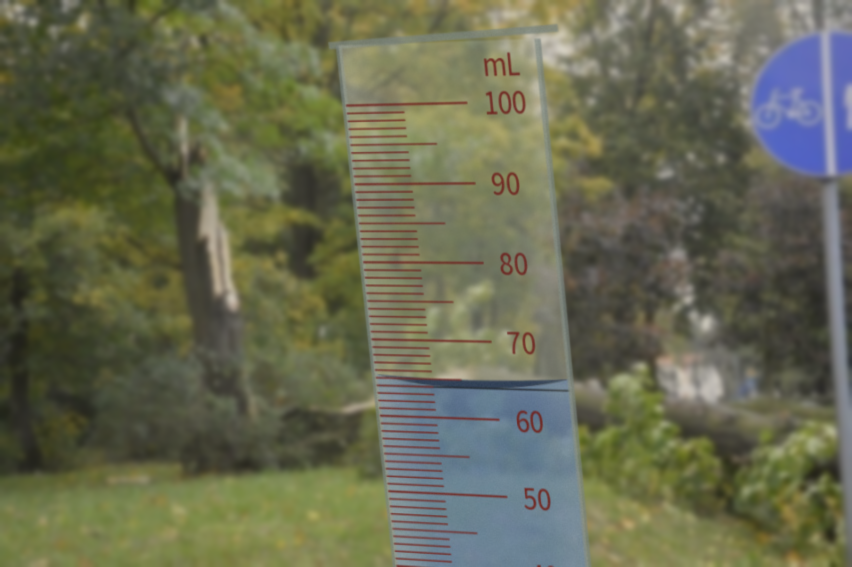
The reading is 64 mL
